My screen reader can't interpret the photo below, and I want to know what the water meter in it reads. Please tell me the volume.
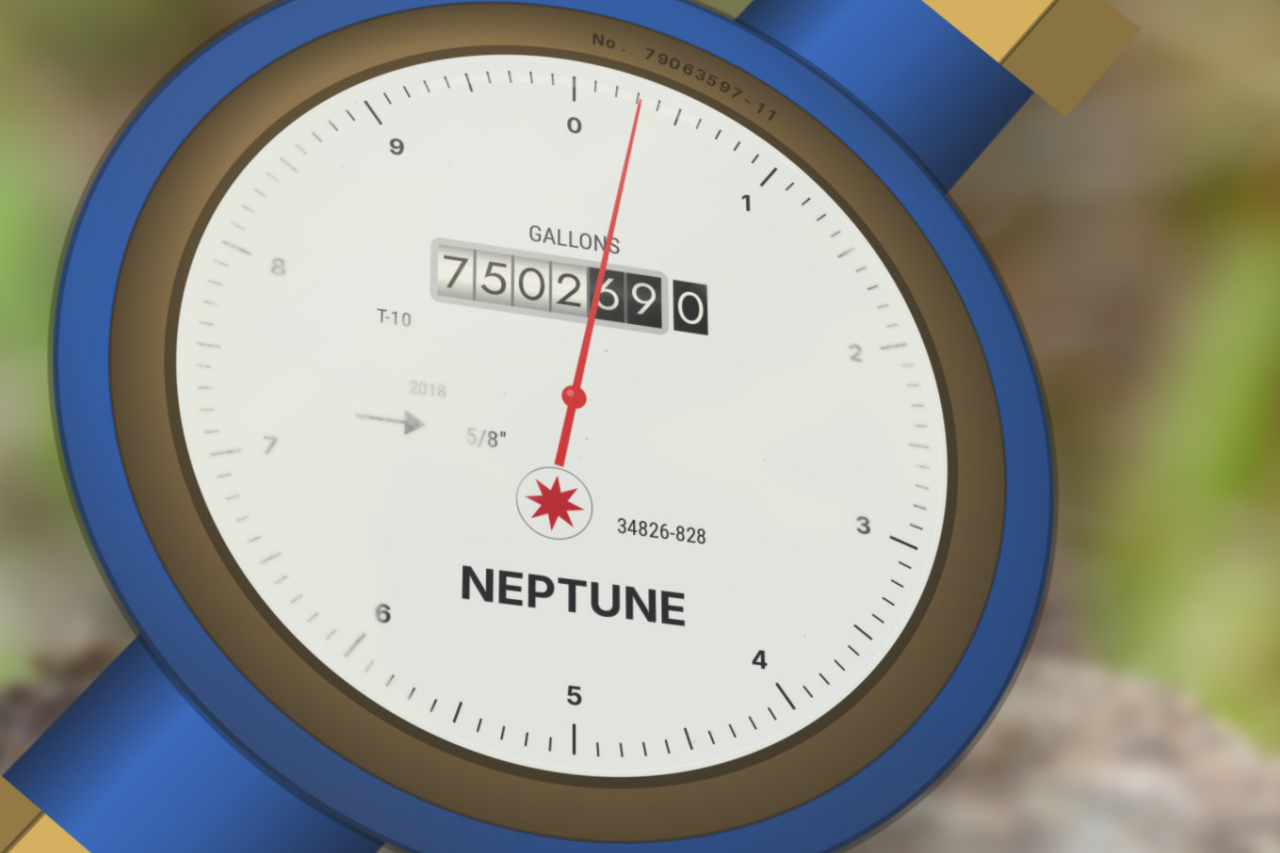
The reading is 7502690.3 gal
